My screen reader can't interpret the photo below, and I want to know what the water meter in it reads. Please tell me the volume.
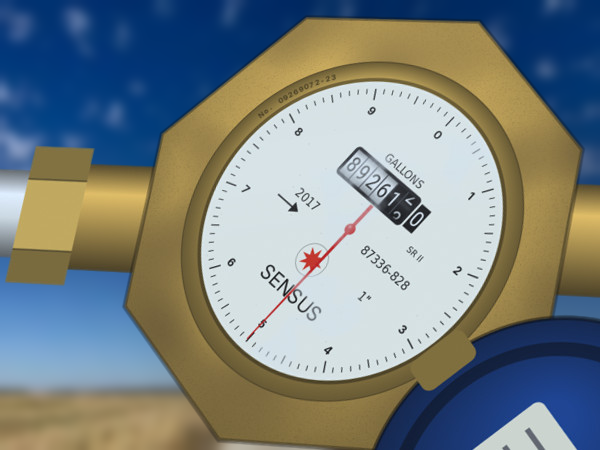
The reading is 8926125.0 gal
